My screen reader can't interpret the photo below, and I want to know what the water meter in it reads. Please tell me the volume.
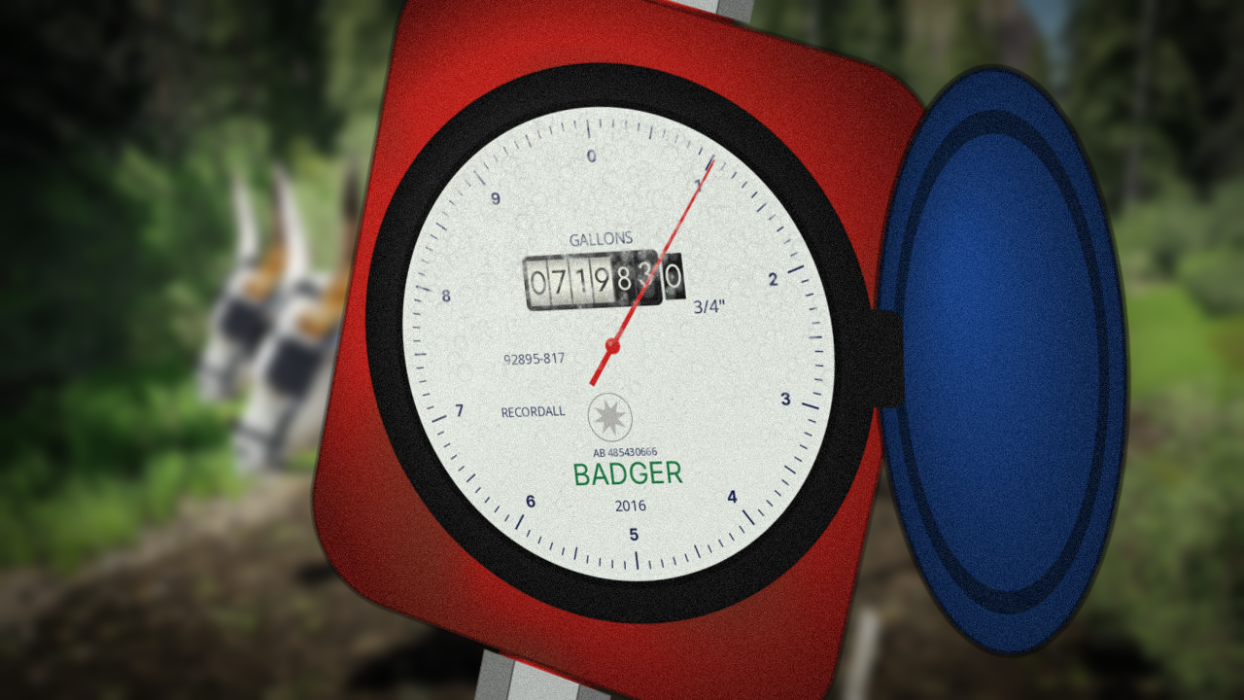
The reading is 719831.0 gal
